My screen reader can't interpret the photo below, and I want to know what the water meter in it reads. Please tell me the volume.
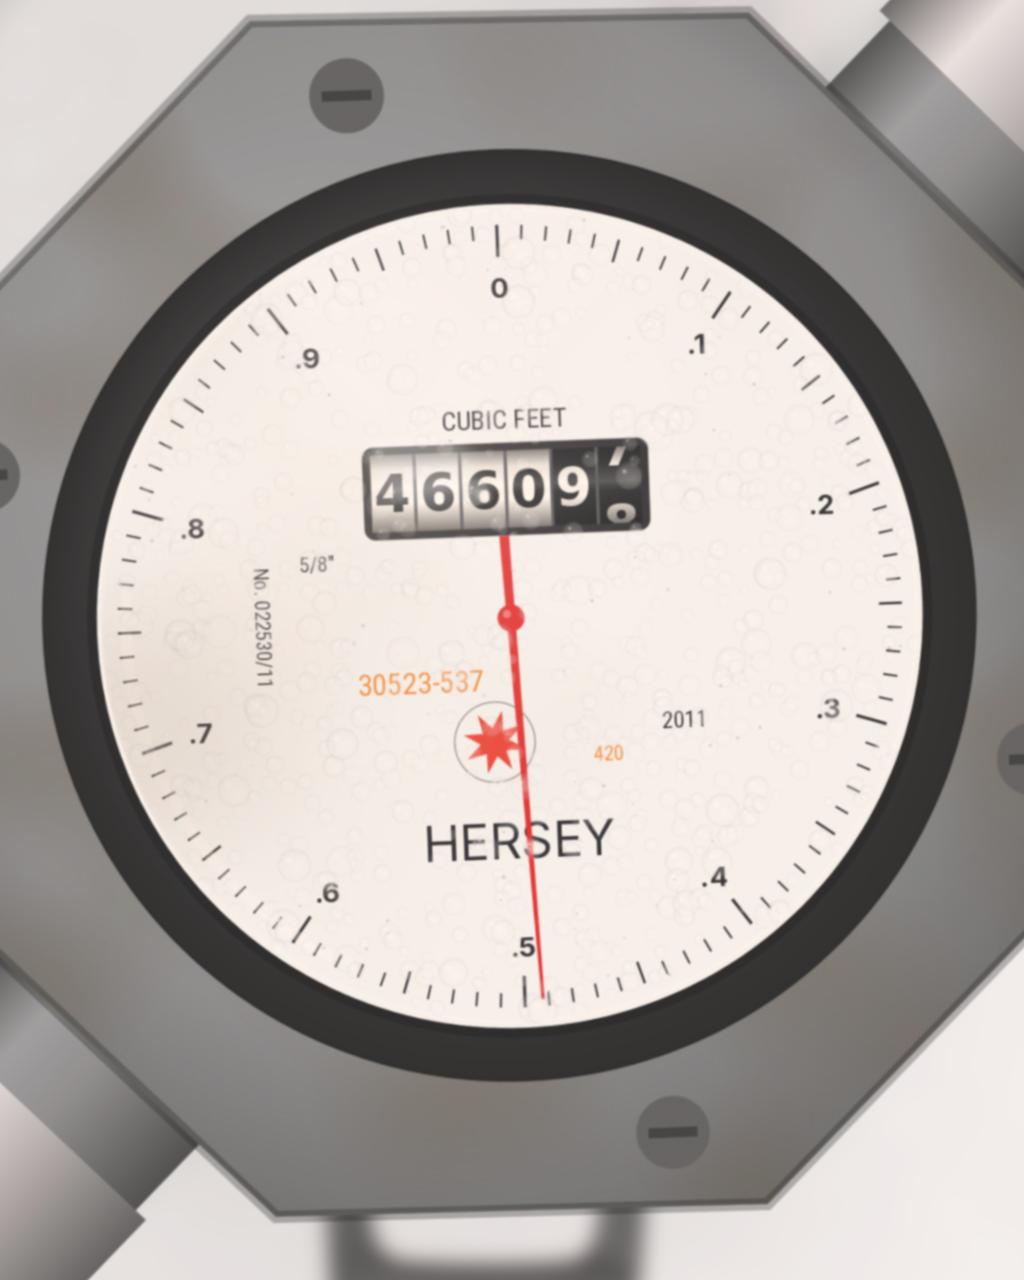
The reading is 466097.49 ft³
